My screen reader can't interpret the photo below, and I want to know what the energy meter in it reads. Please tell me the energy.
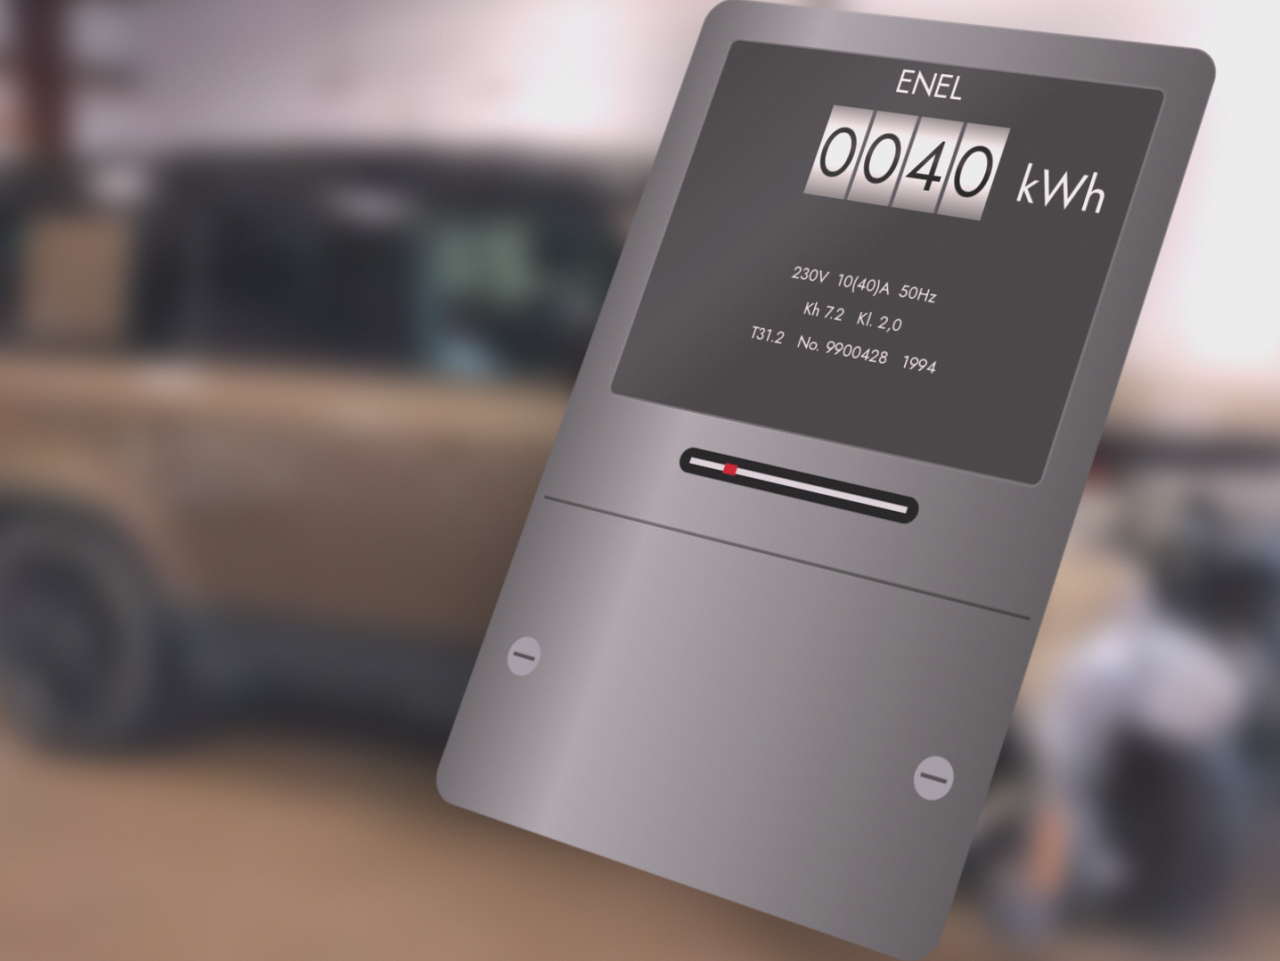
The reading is 40 kWh
